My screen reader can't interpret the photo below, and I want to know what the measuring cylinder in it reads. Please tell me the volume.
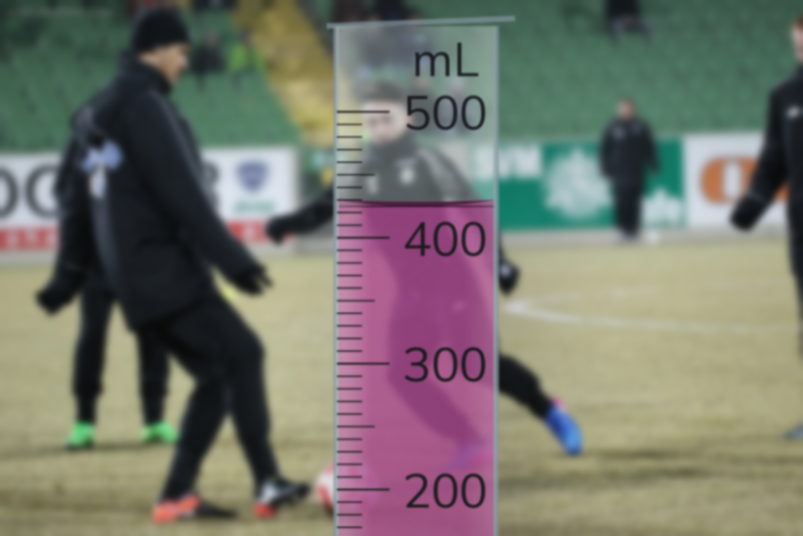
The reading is 425 mL
